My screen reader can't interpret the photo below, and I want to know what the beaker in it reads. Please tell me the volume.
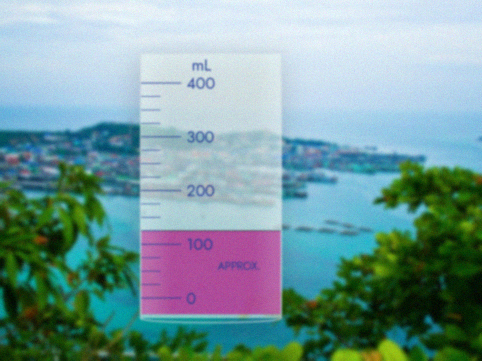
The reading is 125 mL
